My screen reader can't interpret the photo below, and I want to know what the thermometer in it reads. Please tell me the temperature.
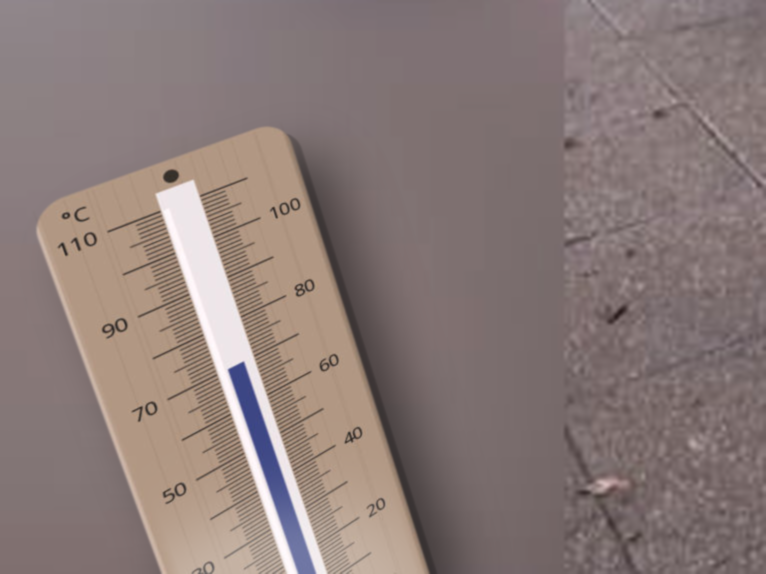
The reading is 70 °C
